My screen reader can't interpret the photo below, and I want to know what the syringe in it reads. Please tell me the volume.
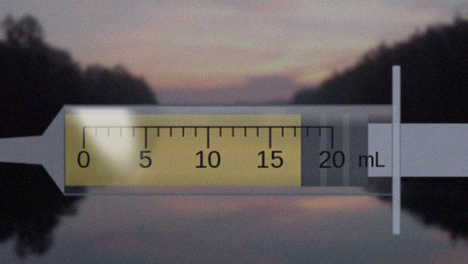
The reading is 17.5 mL
